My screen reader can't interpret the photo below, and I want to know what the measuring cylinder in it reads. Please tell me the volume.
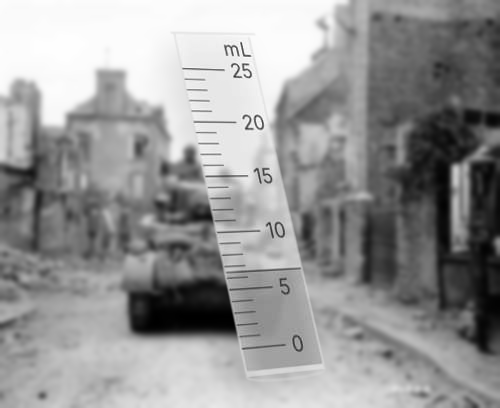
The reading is 6.5 mL
